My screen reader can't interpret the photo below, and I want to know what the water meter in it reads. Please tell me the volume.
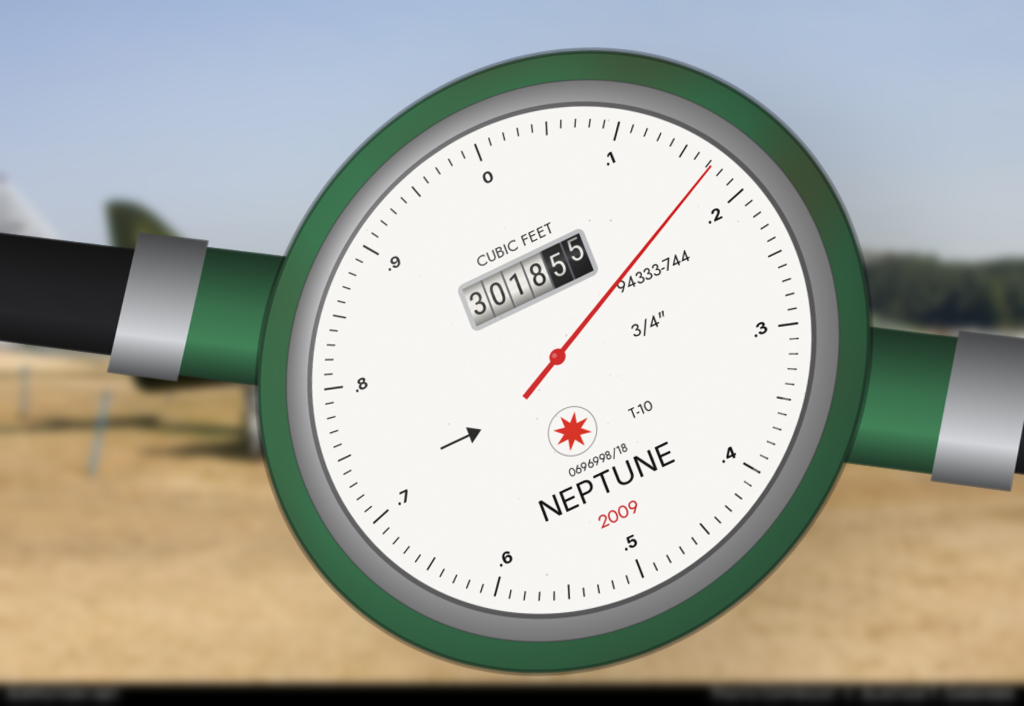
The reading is 301855.17 ft³
